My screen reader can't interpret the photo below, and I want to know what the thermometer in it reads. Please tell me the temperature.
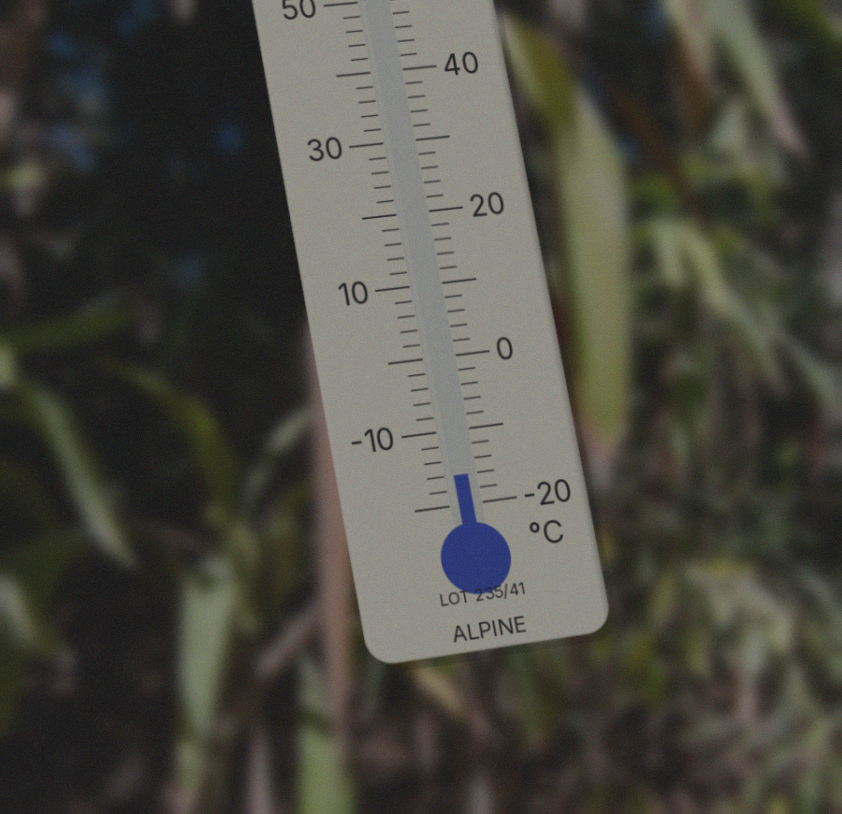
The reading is -16 °C
